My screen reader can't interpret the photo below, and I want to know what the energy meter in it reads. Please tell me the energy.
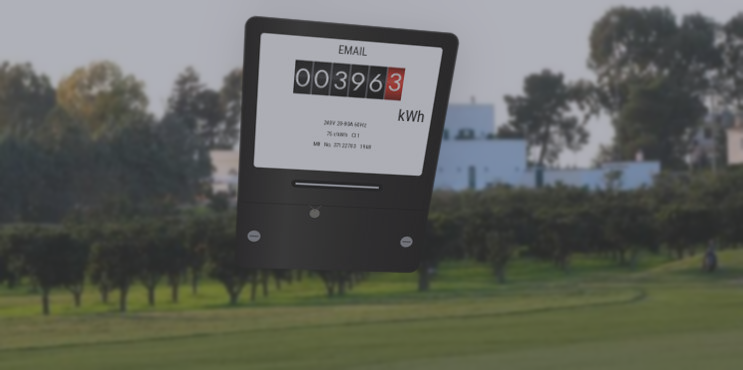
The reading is 396.3 kWh
